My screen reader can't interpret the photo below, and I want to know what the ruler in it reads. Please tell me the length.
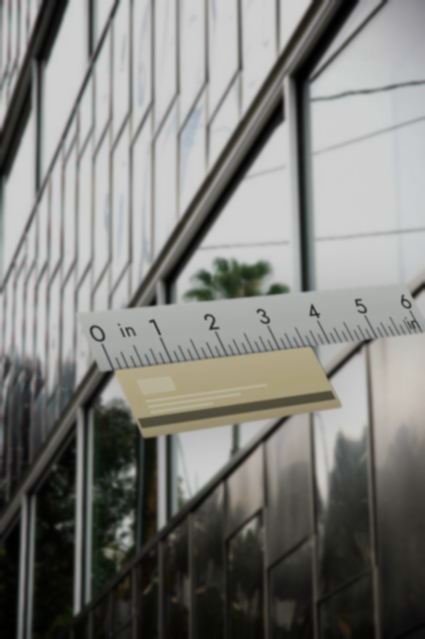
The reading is 3.625 in
